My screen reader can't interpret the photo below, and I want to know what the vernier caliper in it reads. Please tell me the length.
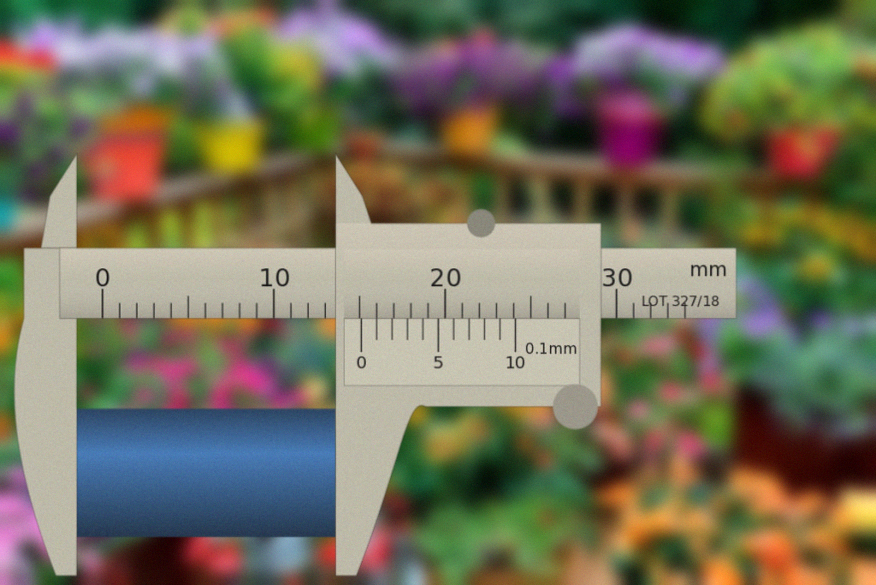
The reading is 15.1 mm
